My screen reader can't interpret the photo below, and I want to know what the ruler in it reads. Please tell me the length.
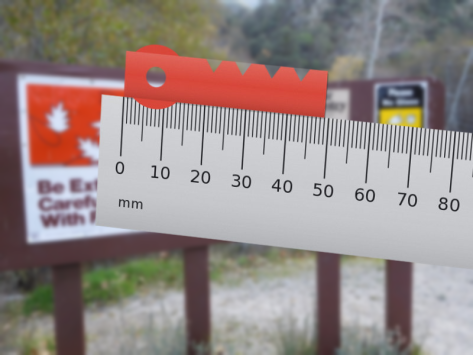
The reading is 49 mm
